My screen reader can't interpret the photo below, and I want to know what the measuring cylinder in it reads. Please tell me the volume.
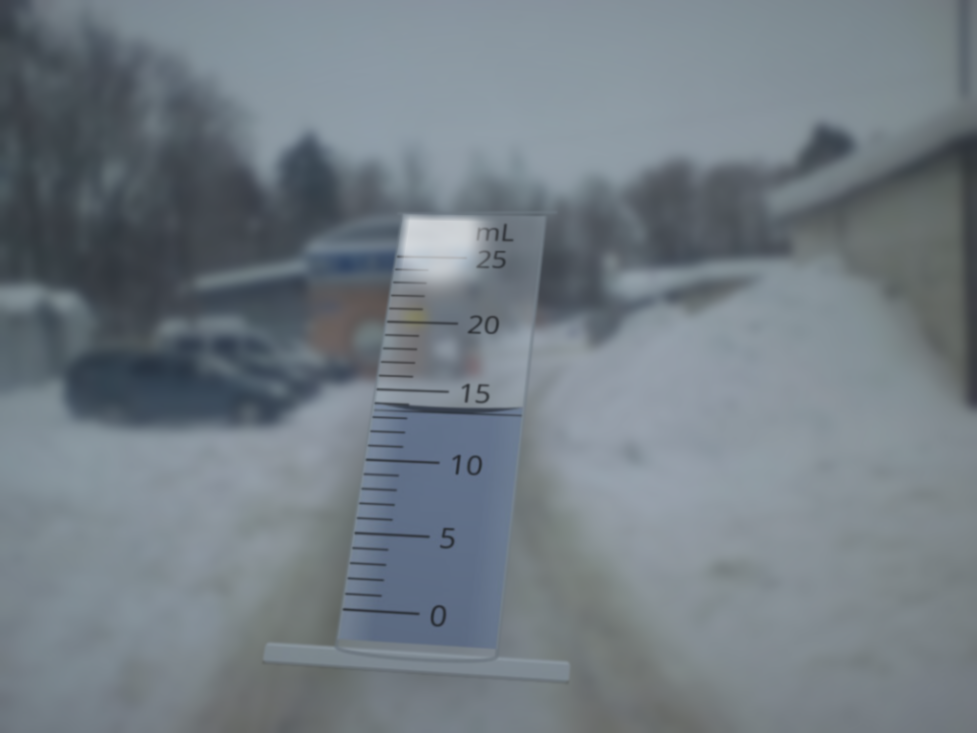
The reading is 13.5 mL
